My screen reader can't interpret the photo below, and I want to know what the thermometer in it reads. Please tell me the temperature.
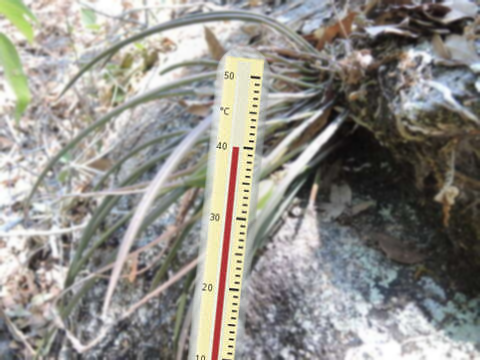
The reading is 40 °C
